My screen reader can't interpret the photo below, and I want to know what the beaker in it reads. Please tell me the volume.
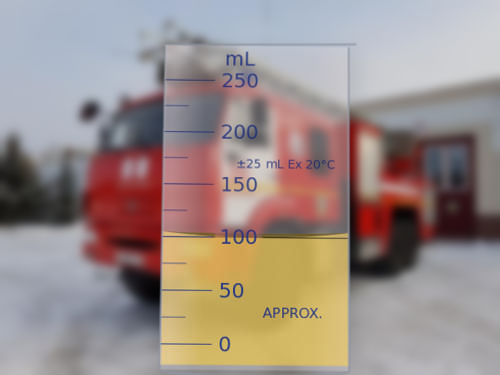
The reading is 100 mL
